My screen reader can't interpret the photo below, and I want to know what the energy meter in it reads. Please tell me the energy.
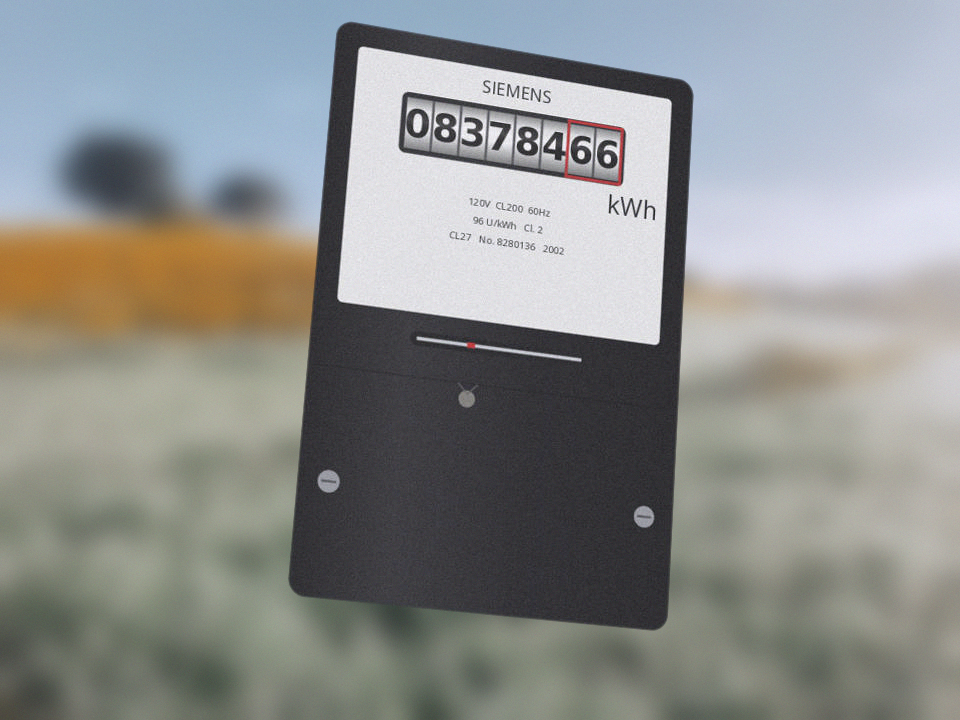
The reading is 83784.66 kWh
